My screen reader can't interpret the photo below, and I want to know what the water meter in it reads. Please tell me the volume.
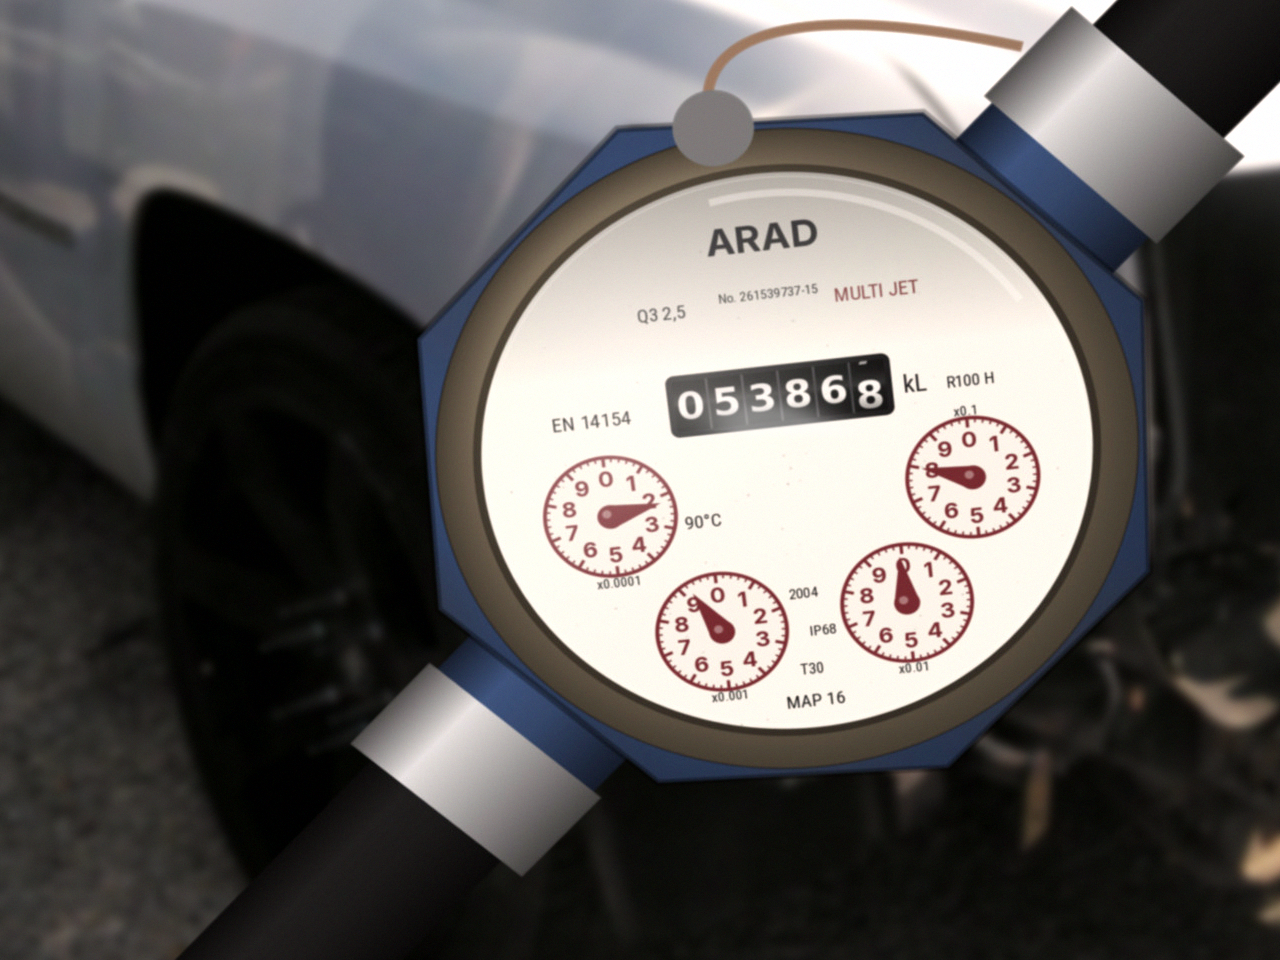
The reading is 53867.7992 kL
